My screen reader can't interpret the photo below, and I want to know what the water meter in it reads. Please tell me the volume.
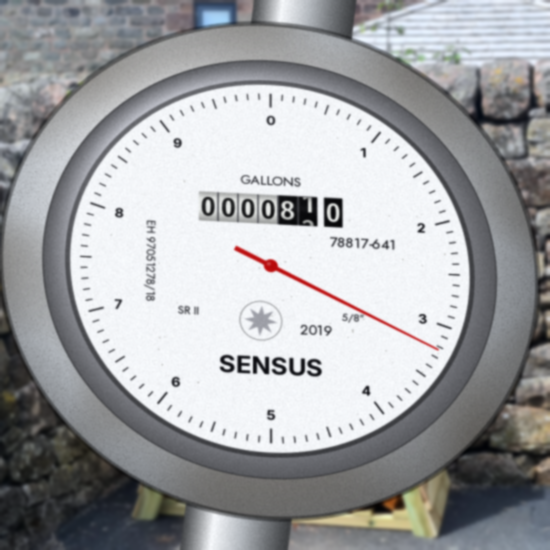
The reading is 813.2 gal
